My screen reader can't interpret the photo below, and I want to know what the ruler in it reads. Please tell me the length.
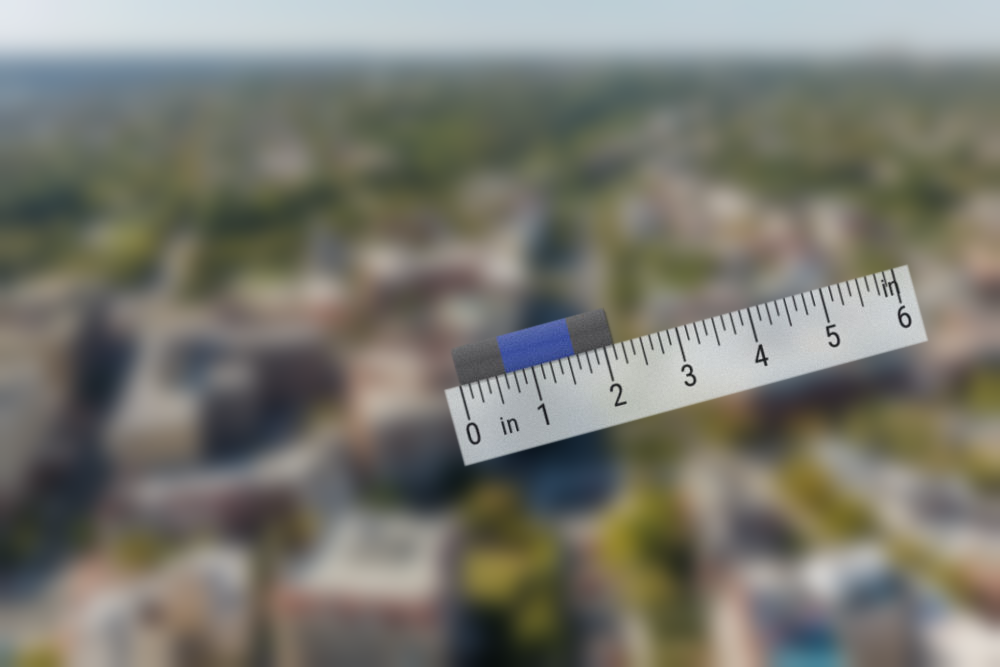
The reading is 2.125 in
